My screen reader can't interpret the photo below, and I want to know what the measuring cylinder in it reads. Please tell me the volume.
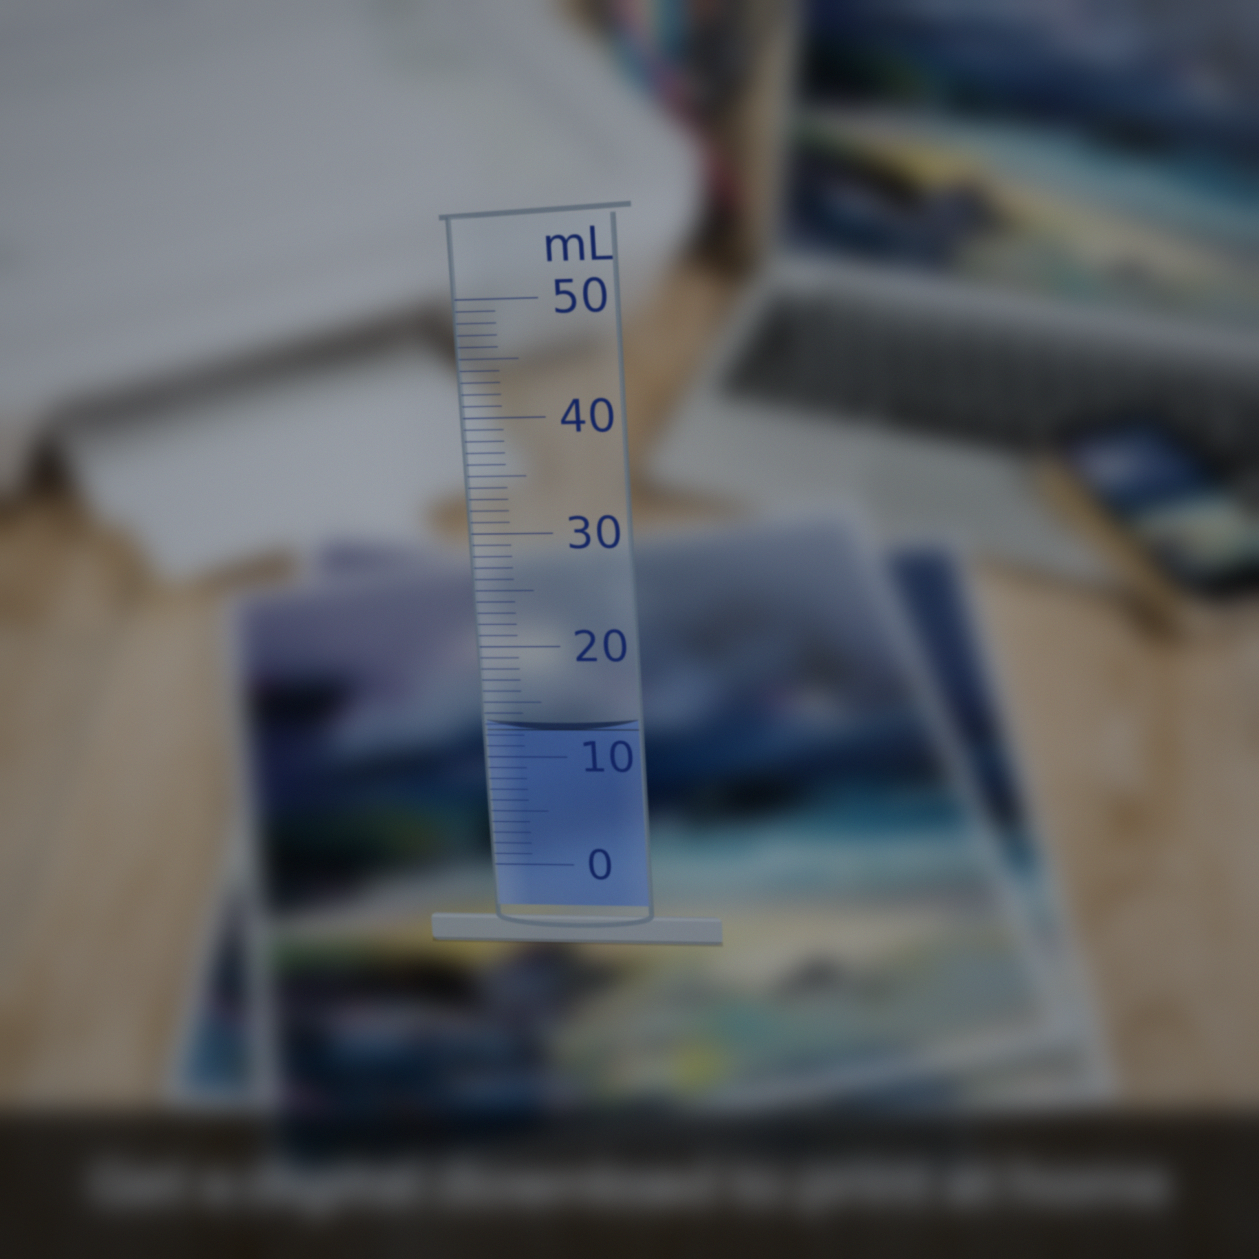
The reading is 12.5 mL
